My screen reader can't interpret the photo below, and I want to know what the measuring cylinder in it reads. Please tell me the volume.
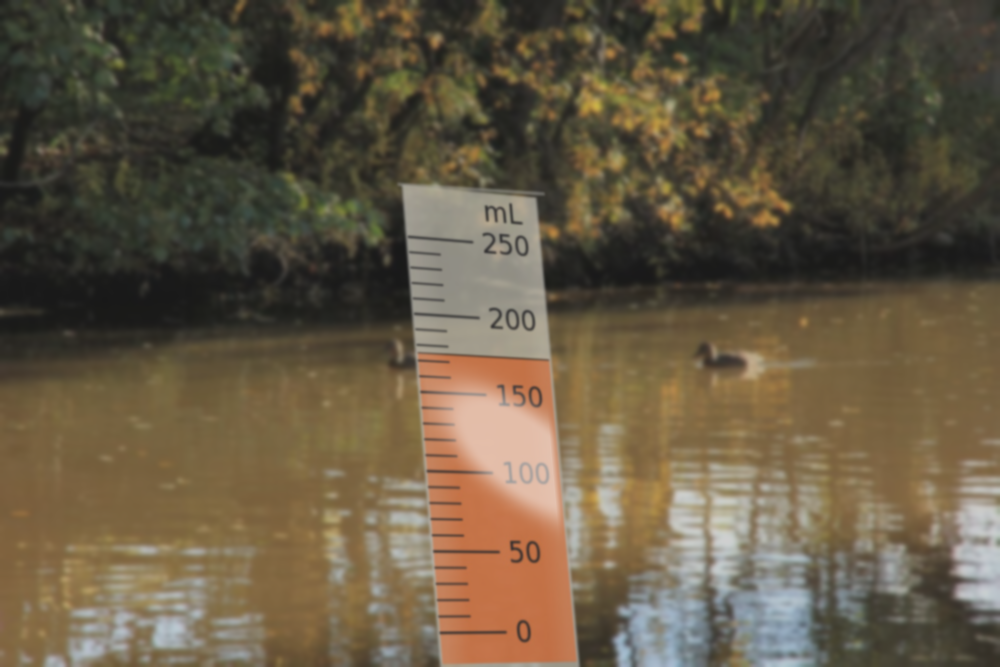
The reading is 175 mL
